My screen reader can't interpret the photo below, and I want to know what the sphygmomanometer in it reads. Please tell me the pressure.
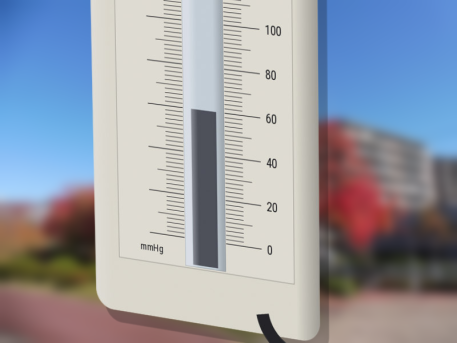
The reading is 60 mmHg
